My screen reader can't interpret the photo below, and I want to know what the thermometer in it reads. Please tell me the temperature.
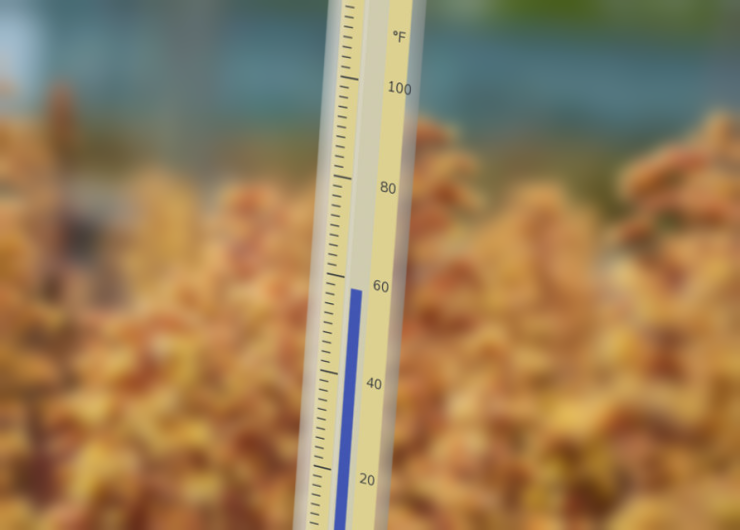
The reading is 58 °F
